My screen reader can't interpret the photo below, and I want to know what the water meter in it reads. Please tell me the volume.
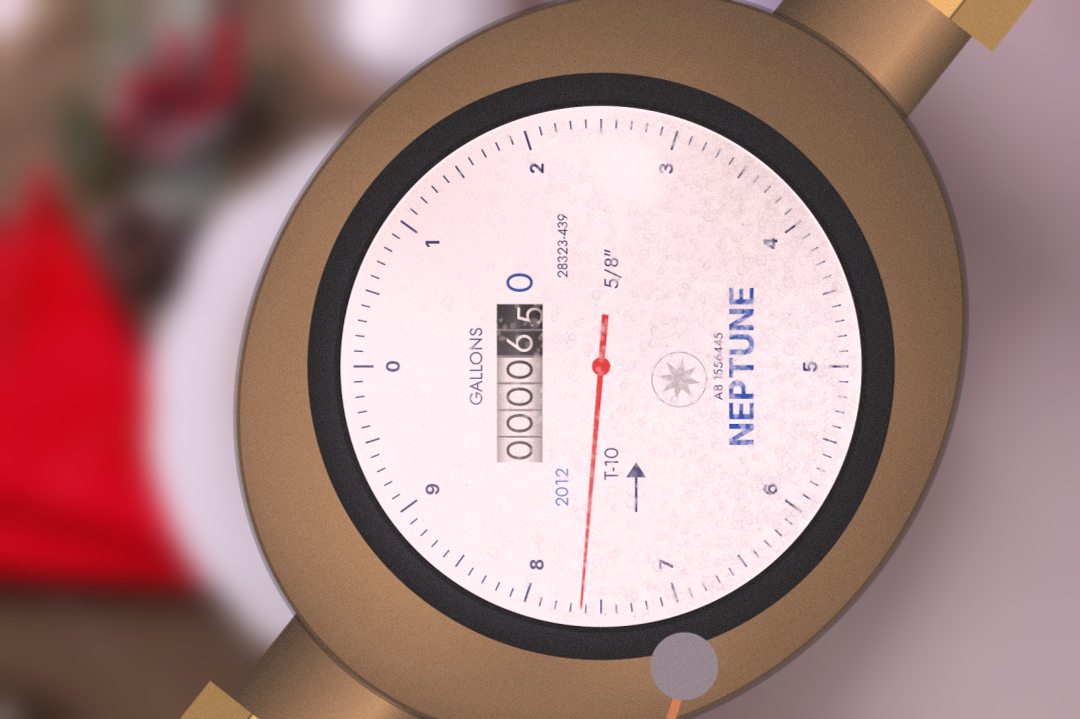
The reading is 647.6 gal
